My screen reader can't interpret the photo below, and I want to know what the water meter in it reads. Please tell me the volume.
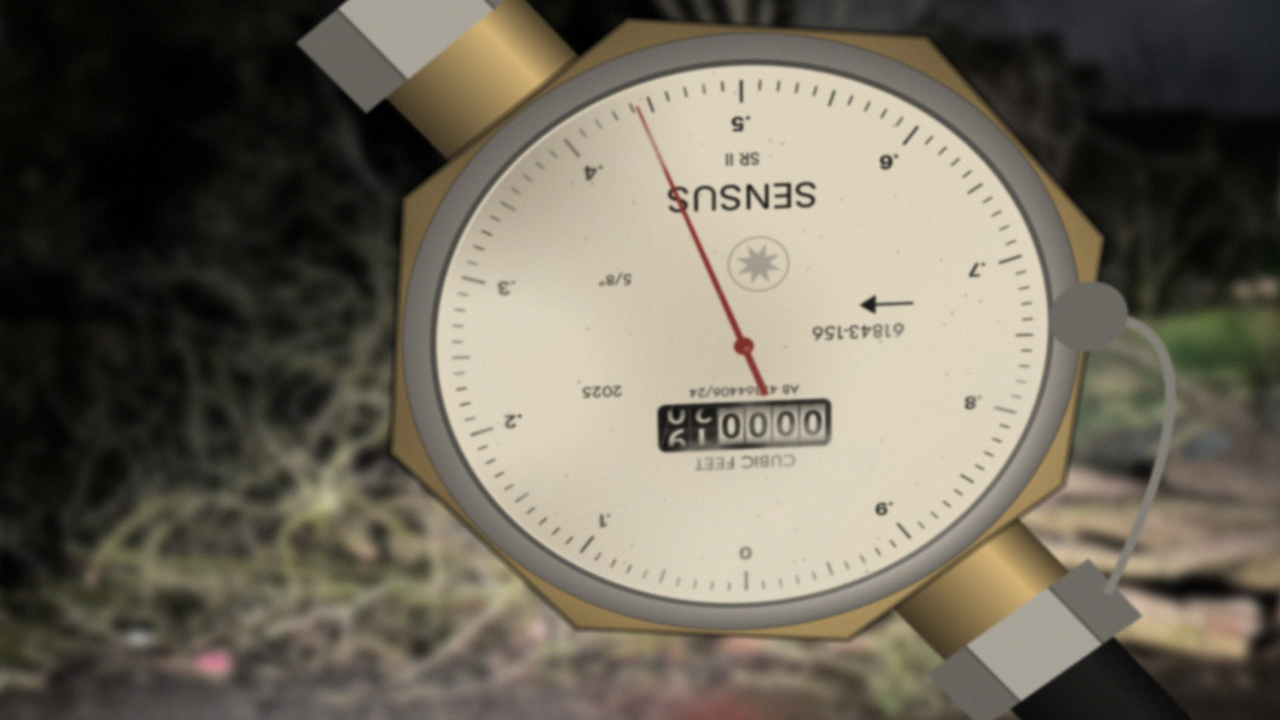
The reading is 19.44 ft³
